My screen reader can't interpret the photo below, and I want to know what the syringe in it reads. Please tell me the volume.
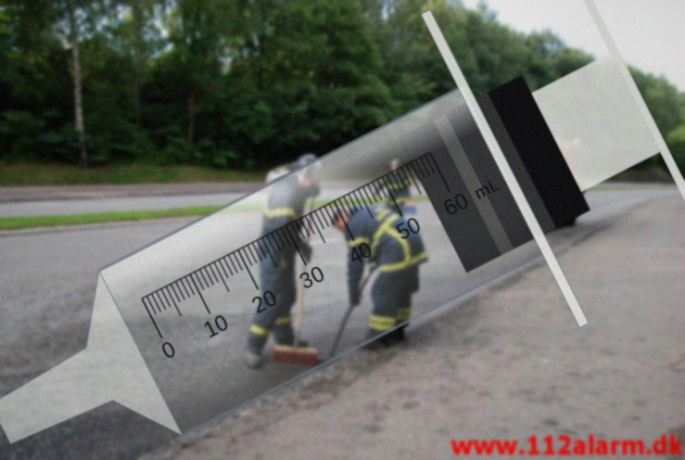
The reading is 56 mL
